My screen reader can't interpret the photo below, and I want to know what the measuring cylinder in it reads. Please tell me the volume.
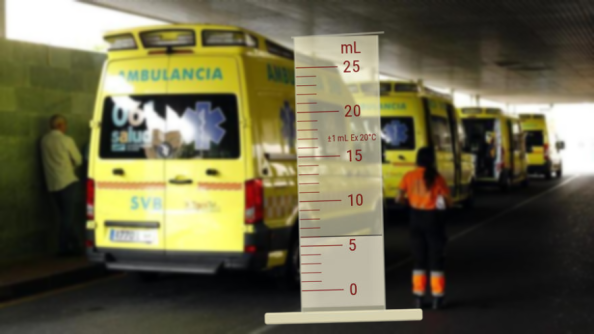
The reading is 6 mL
